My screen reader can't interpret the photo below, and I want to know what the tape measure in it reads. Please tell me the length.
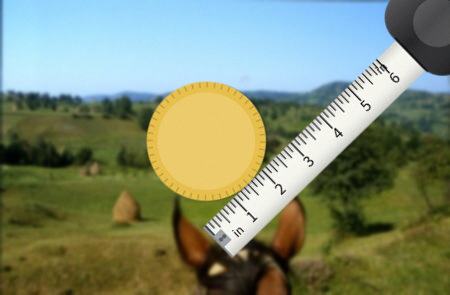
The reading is 3 in
